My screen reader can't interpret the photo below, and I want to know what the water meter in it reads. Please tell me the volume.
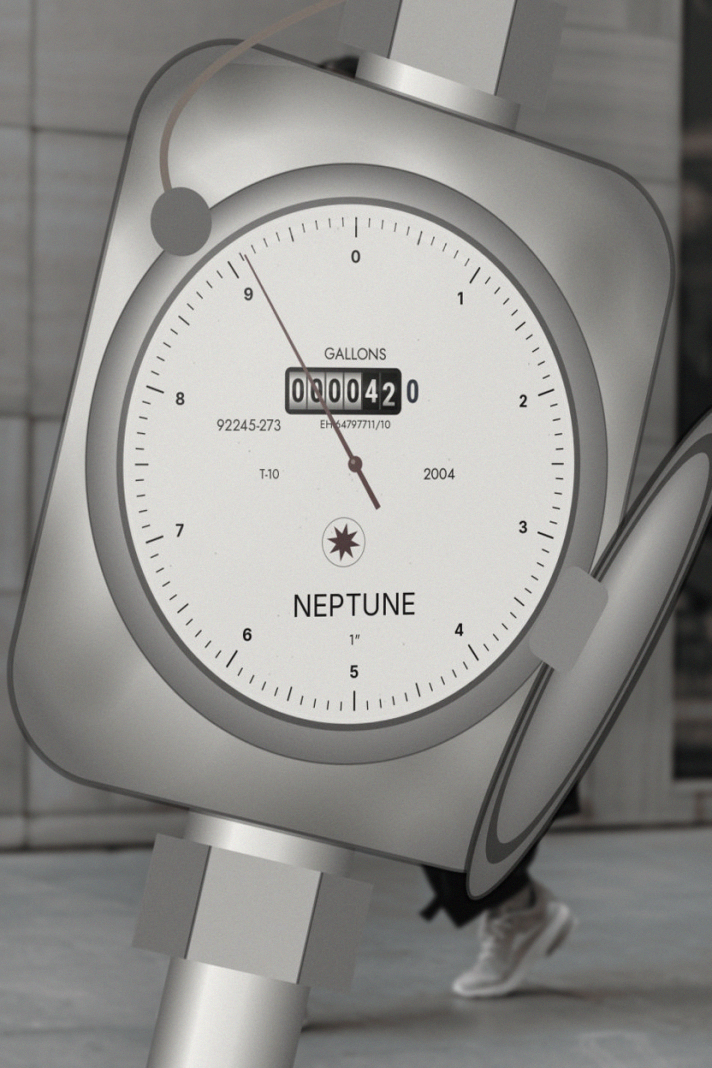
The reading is 419.1 gal
